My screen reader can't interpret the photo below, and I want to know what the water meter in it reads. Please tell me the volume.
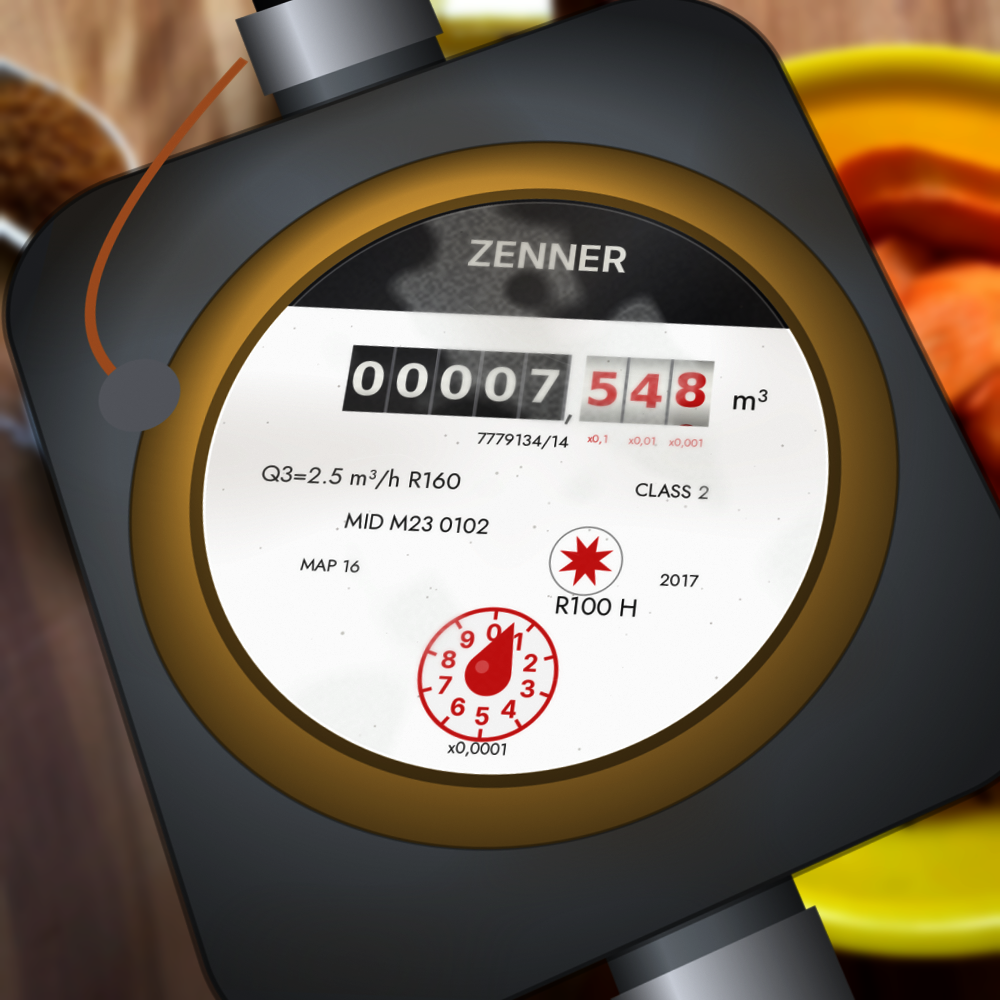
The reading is 7.5480 m³
